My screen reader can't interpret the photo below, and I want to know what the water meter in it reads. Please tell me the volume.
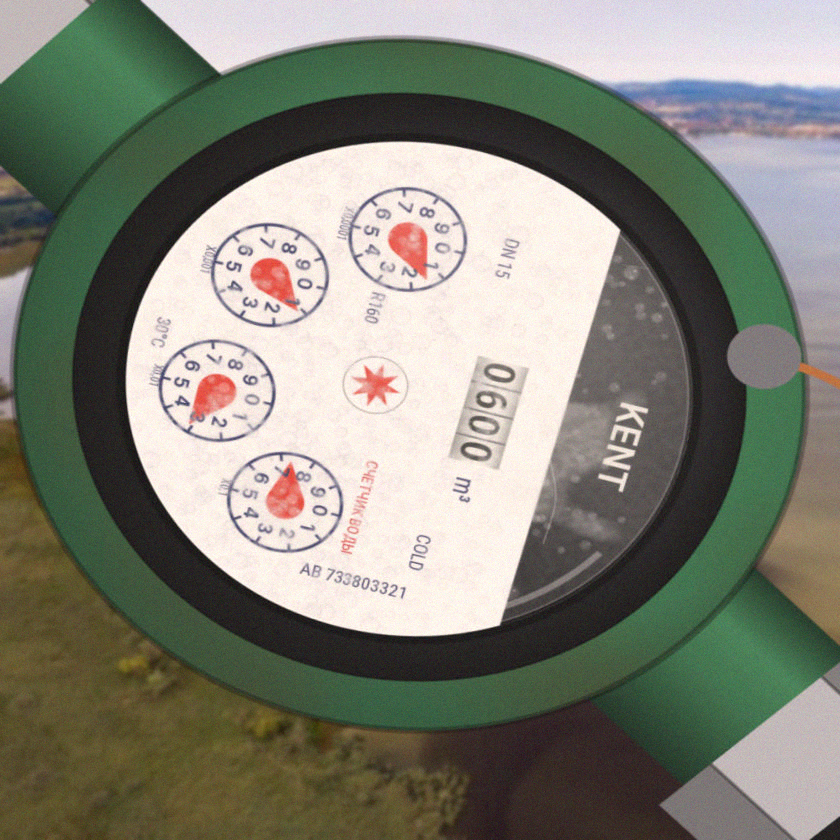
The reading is 600.7311 m³
